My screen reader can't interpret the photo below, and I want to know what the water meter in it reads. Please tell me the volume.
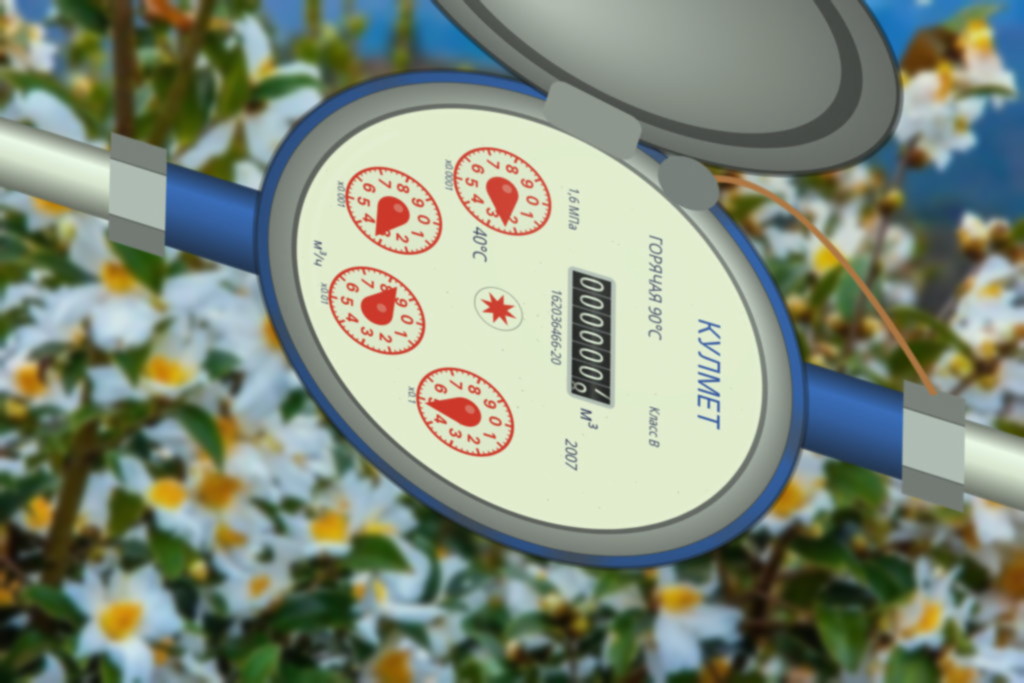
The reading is 7.4832 m³
